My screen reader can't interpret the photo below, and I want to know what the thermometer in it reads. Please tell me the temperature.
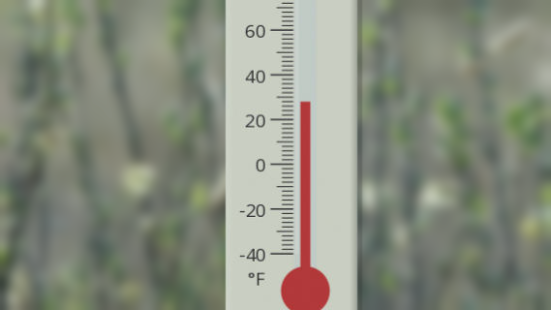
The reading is 28 °F
